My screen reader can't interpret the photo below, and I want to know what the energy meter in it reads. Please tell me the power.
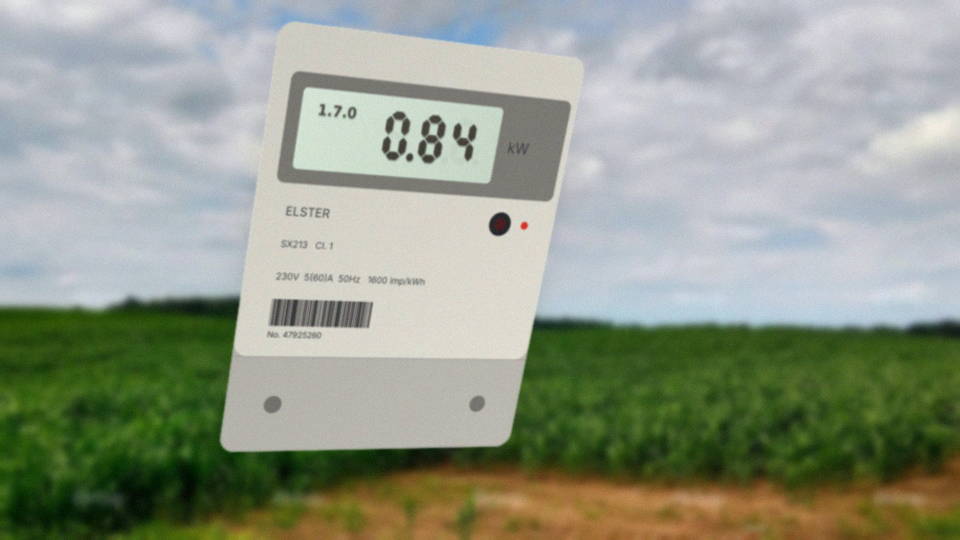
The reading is 0.84 kW
